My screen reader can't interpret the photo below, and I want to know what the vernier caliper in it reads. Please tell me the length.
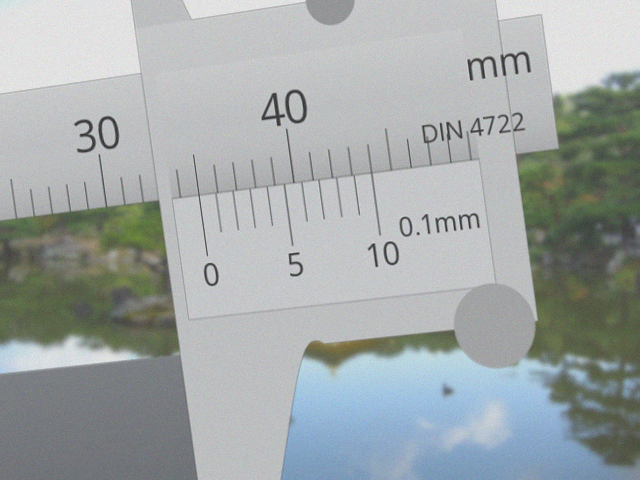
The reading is 35.0 mm
